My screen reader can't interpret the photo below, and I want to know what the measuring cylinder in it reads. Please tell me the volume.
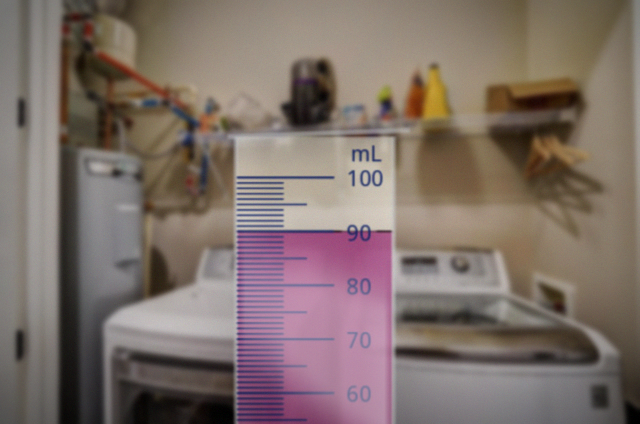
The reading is 90 mL
